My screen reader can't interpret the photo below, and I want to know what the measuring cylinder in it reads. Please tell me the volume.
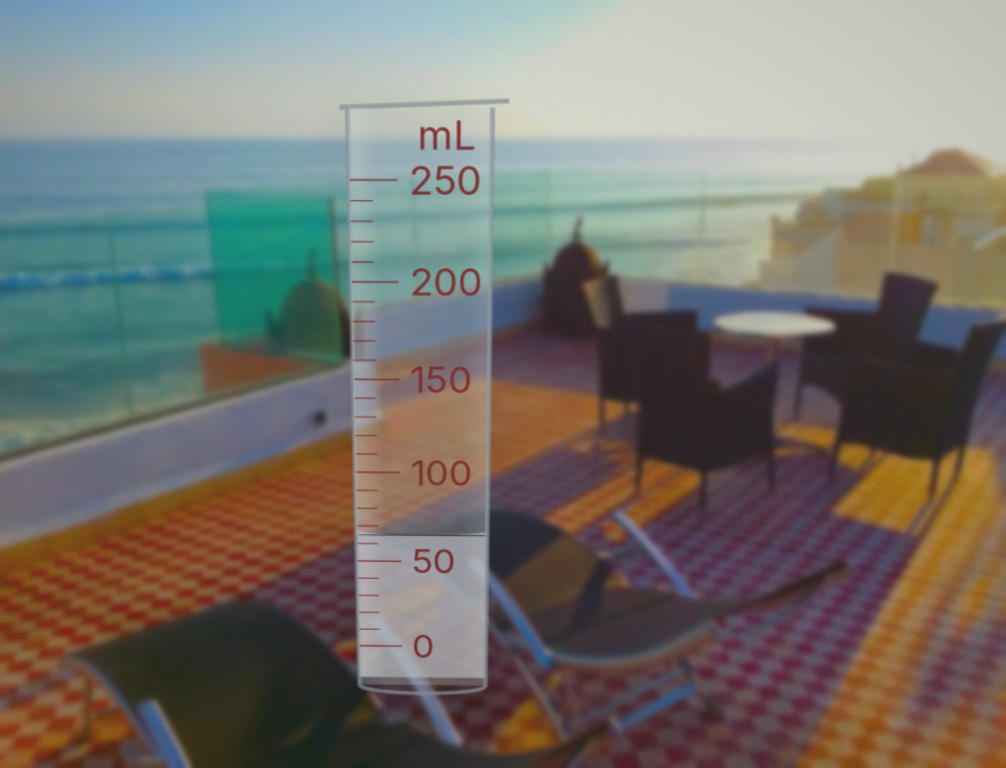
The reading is 65 mL
